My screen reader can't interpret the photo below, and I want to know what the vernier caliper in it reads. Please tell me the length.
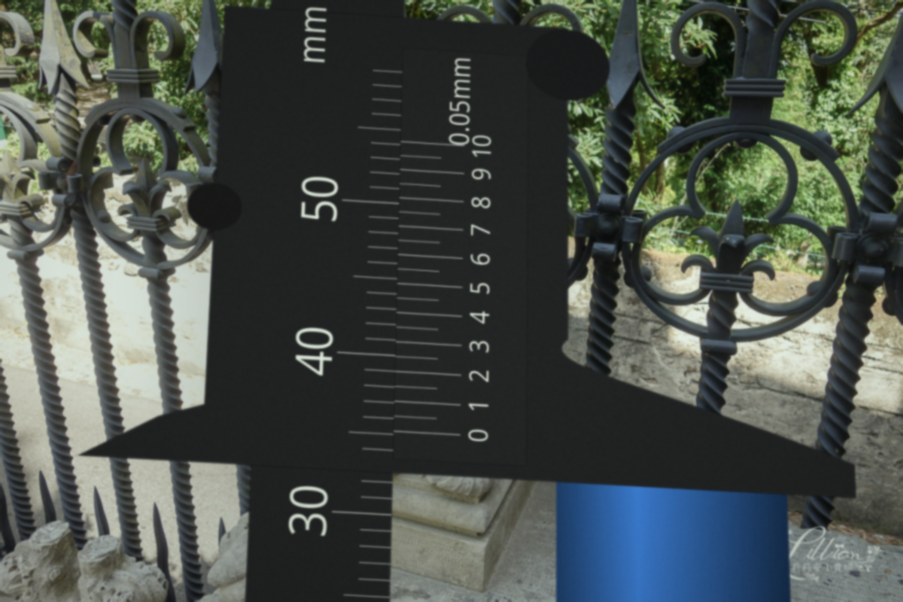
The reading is 35.2 mm
